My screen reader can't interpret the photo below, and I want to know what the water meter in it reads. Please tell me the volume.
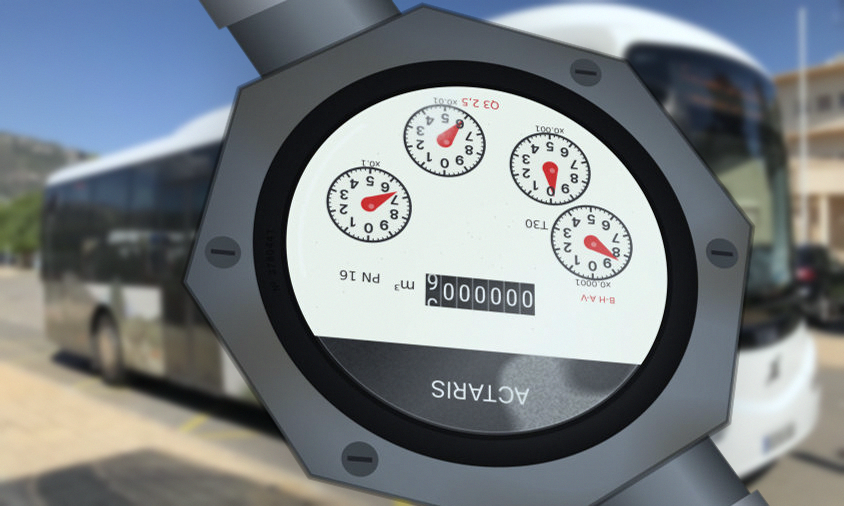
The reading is 5.6598 m³
